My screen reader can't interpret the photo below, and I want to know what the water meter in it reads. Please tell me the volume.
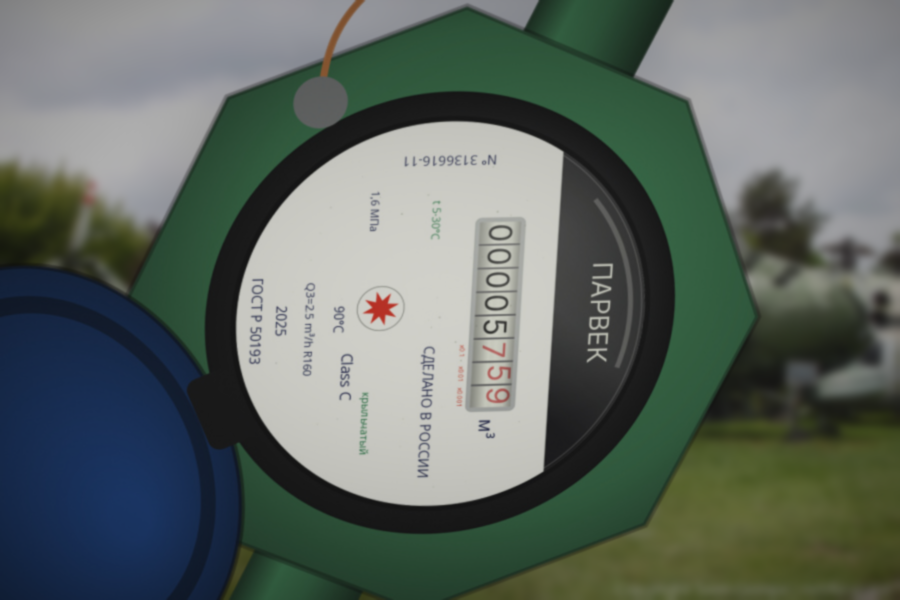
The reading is 5.759 m³
